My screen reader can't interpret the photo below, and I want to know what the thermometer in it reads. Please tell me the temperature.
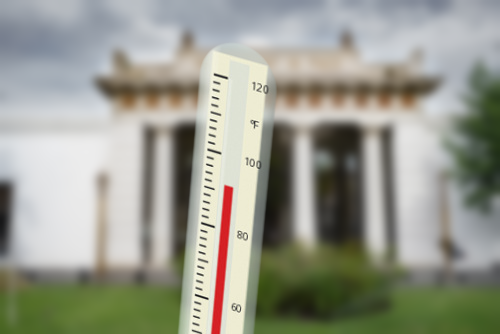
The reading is 92 °F
